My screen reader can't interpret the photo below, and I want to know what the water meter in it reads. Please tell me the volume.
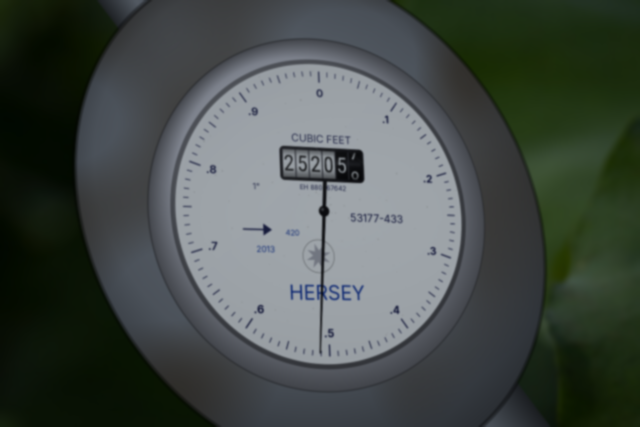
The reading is 252057.51 ft³
